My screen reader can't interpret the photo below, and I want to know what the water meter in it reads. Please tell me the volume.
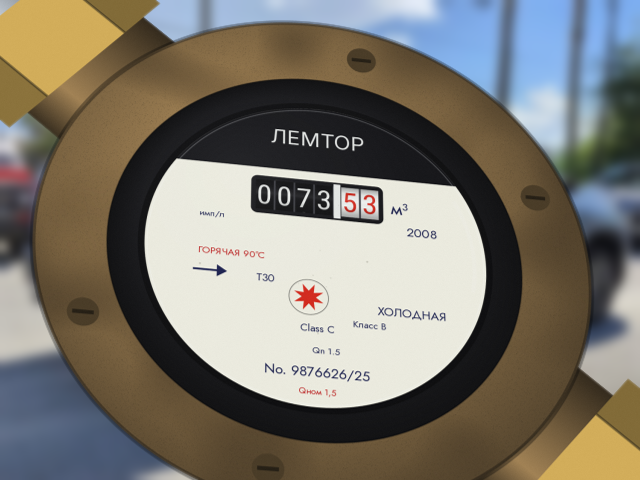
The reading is 73.53 m³
